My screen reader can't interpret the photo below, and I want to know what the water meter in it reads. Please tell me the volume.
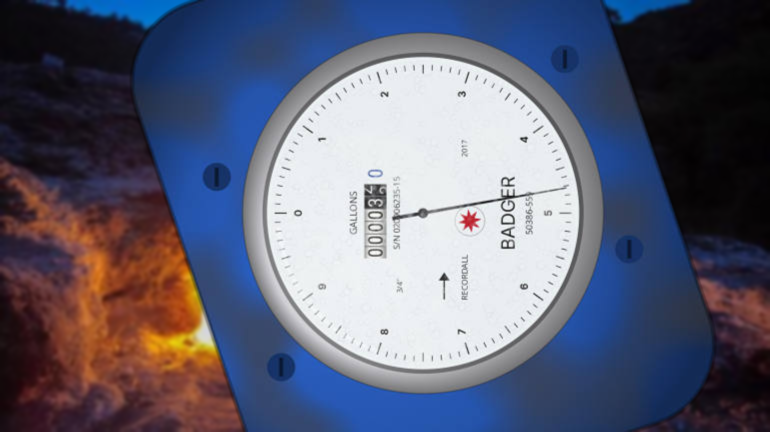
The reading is 324.7 gal
